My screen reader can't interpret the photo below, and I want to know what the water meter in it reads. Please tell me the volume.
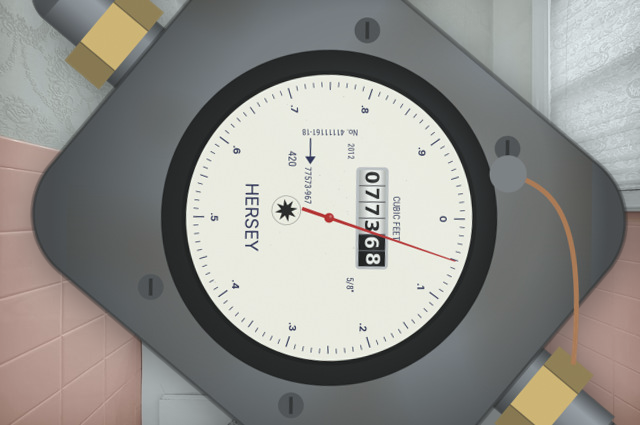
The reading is 77368.05 ft³
